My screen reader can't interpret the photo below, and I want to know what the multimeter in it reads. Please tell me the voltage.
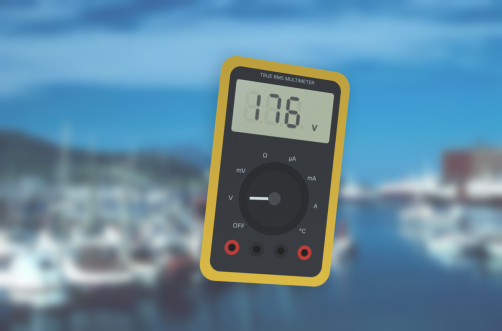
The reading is 176 V
